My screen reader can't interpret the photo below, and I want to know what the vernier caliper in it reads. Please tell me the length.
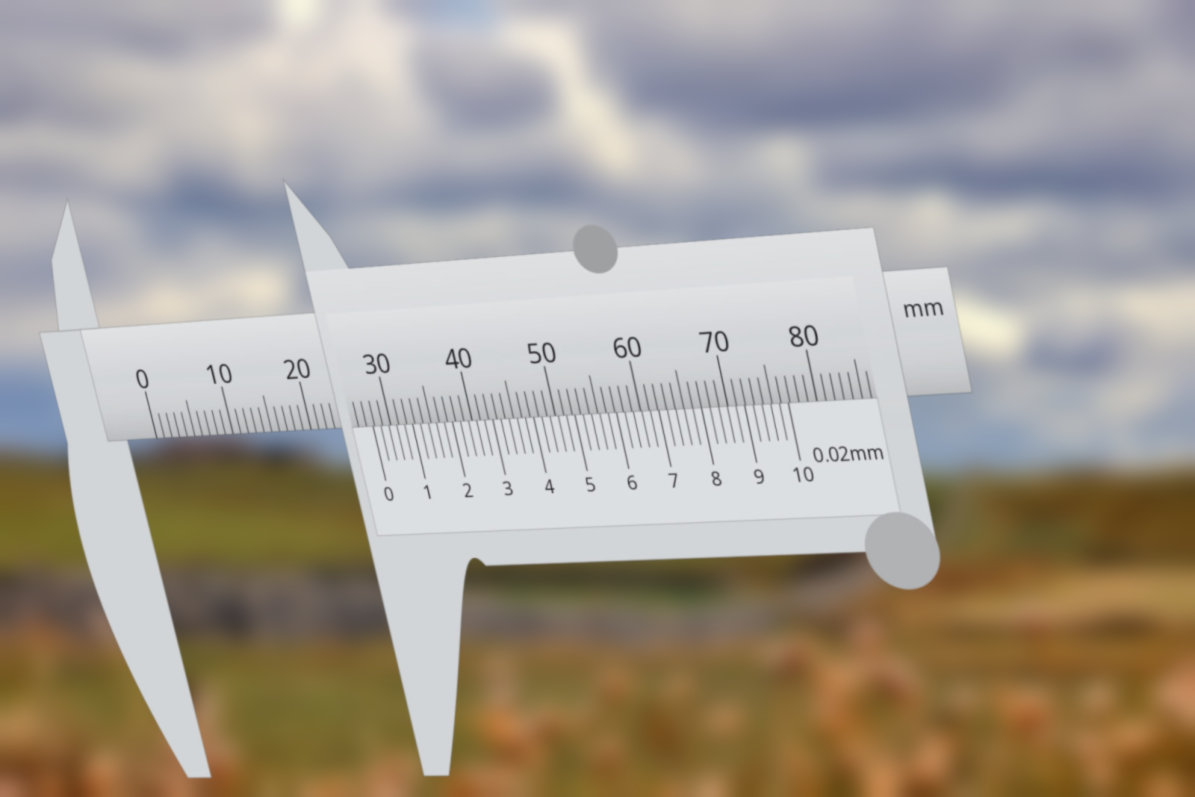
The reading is 27.8 mm
